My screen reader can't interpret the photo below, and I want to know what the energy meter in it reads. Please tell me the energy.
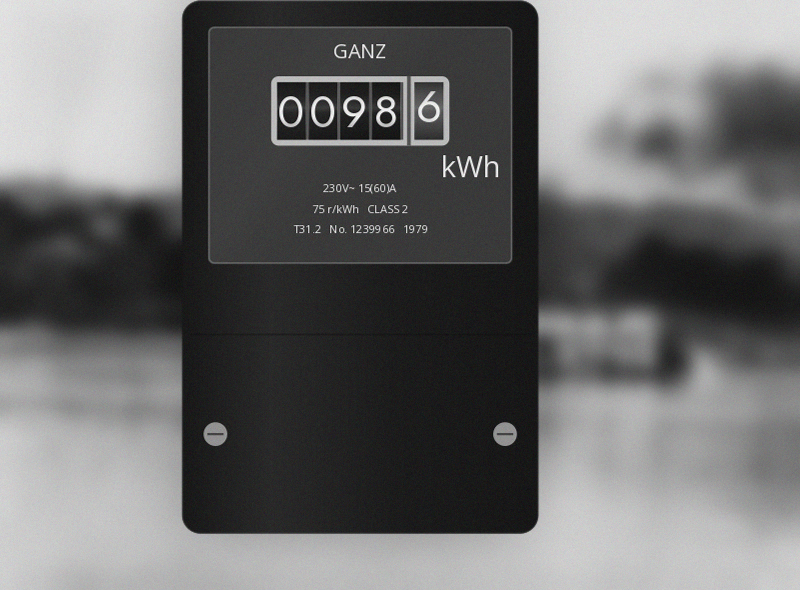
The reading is 98.6 kWh
